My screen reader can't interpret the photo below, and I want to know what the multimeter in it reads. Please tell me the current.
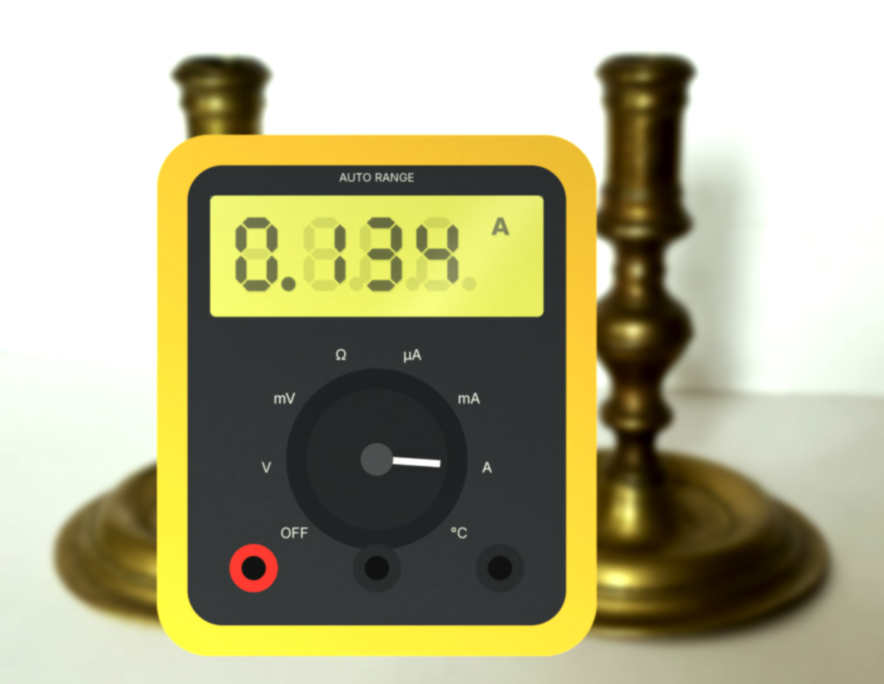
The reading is 0.134 A
